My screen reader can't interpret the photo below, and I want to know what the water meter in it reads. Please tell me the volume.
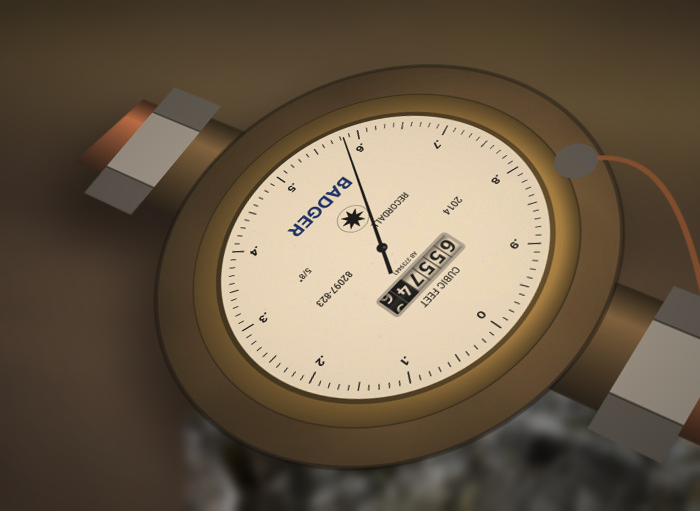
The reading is 655745.58 ft³
